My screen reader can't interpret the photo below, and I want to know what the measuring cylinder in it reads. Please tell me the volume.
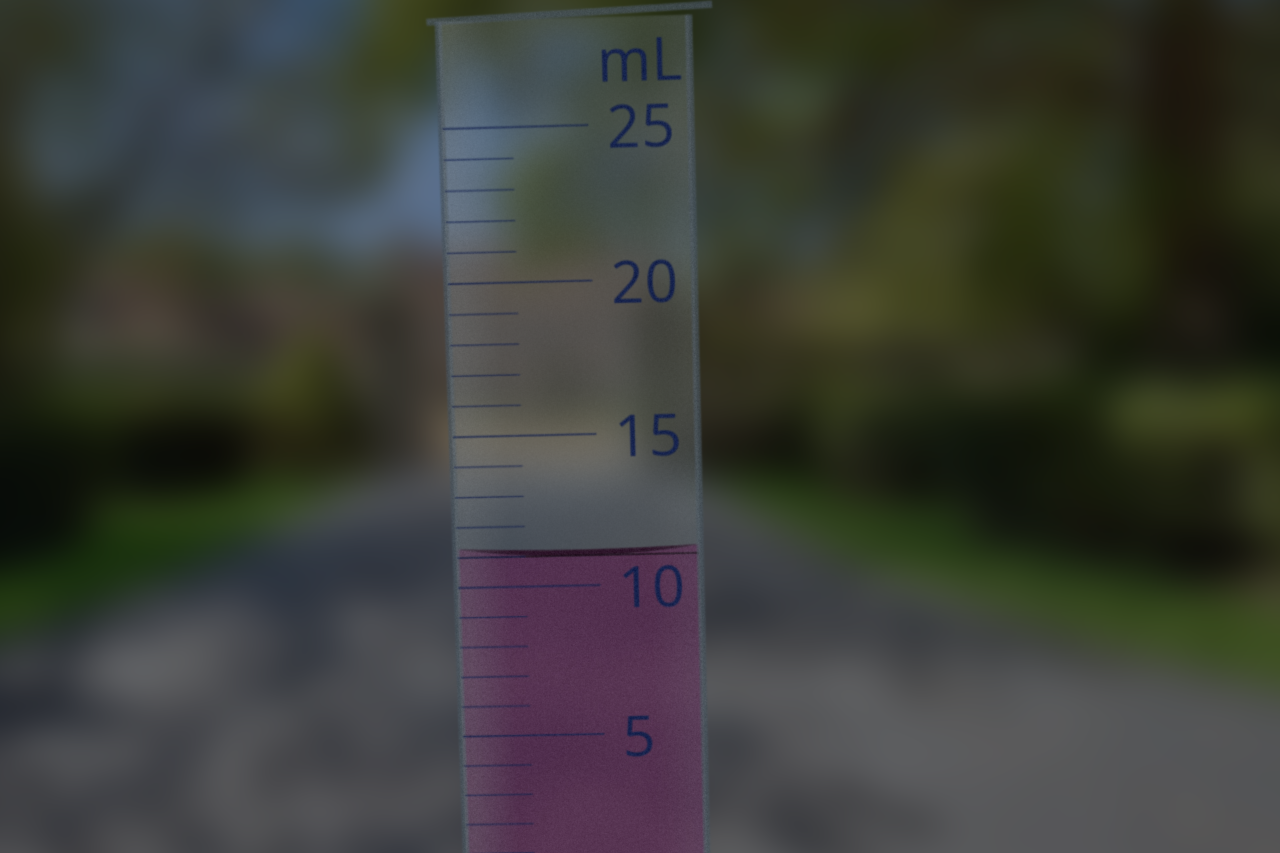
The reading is 11 mL
